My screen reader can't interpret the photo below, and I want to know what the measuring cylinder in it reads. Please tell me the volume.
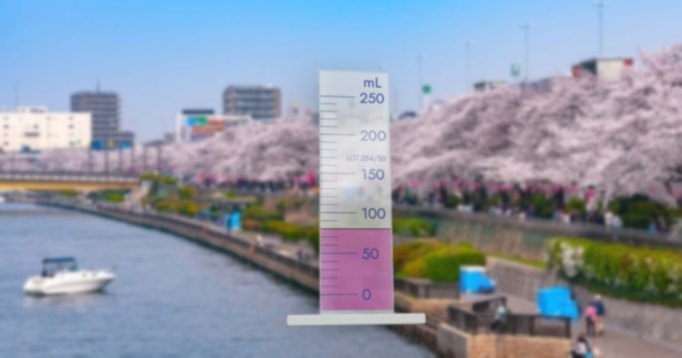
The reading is 80 mL
